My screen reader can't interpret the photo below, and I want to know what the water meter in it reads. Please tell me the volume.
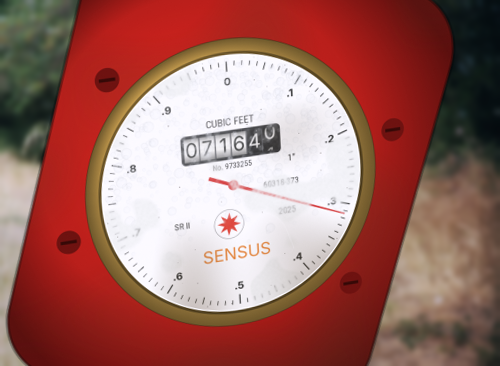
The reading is 71640.31 ft³
